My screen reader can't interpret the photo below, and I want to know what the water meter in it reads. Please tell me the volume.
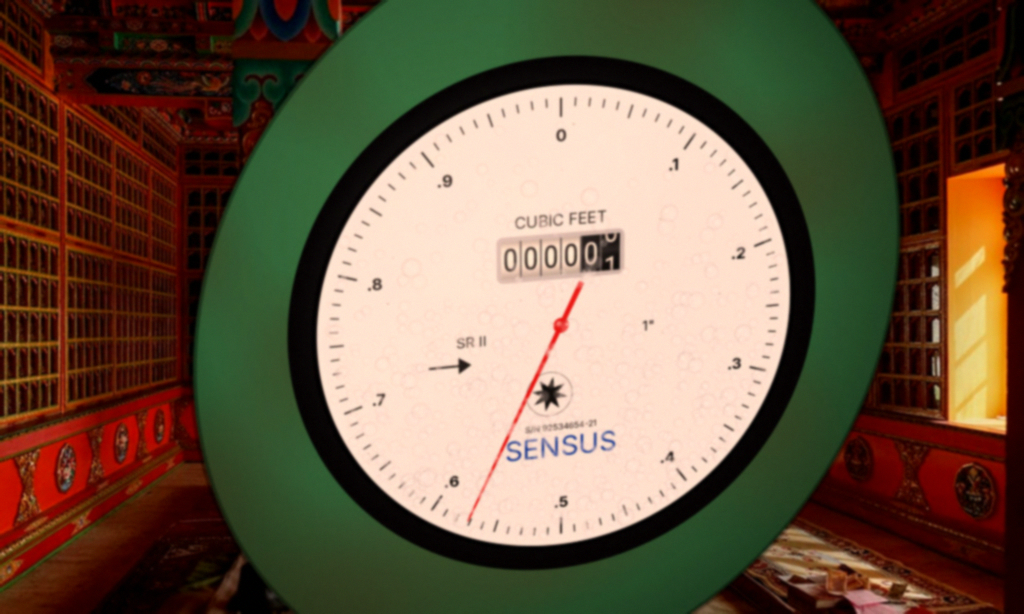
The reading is 0.57 ft³
